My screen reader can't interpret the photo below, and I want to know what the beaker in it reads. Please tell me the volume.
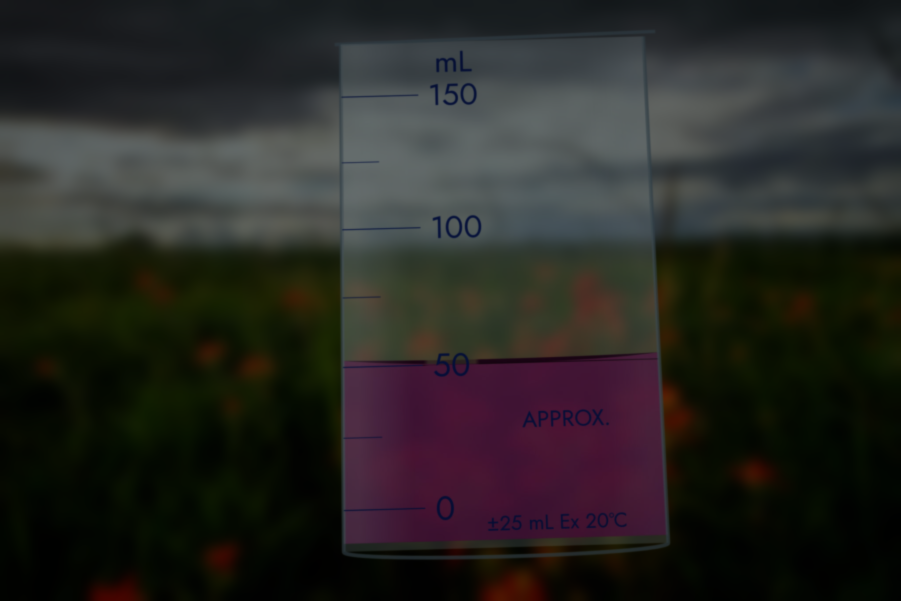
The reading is 50 mL
